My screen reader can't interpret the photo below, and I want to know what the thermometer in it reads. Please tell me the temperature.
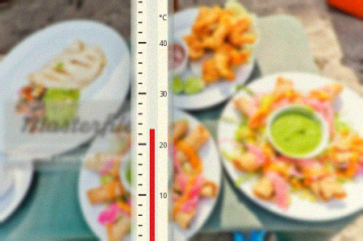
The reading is 23 °C
